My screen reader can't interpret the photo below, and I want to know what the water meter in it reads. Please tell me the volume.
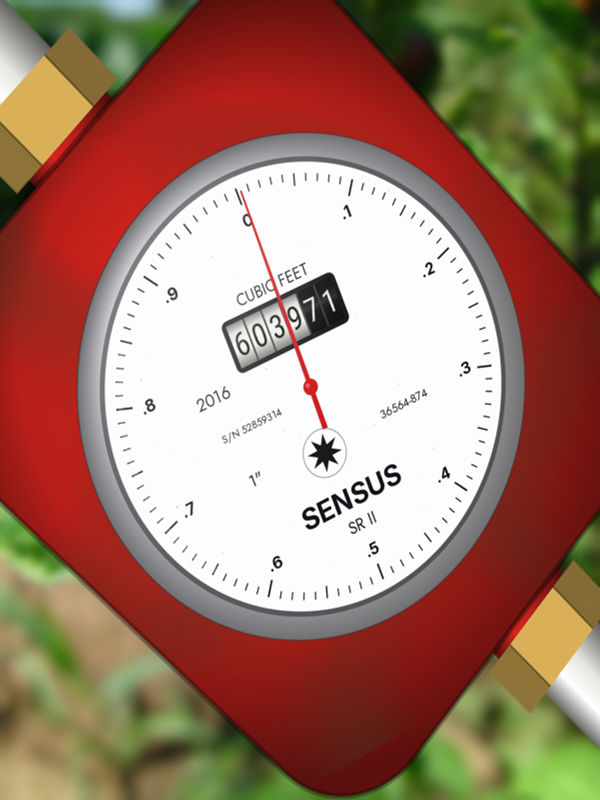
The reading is 603971.00 ft³
